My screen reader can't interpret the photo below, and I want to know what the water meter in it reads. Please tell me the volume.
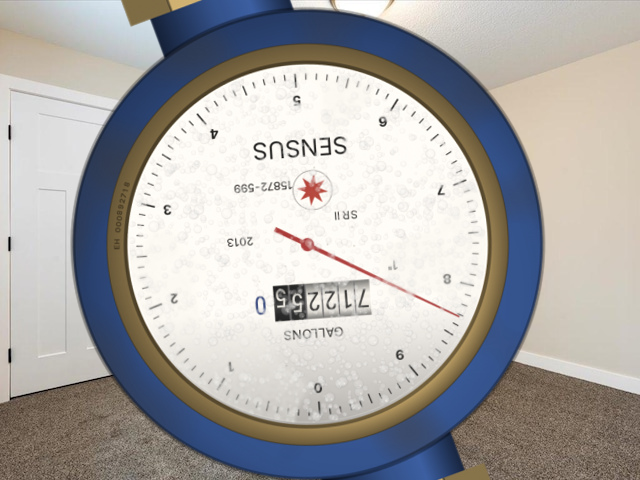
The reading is 7122548.3 gal
